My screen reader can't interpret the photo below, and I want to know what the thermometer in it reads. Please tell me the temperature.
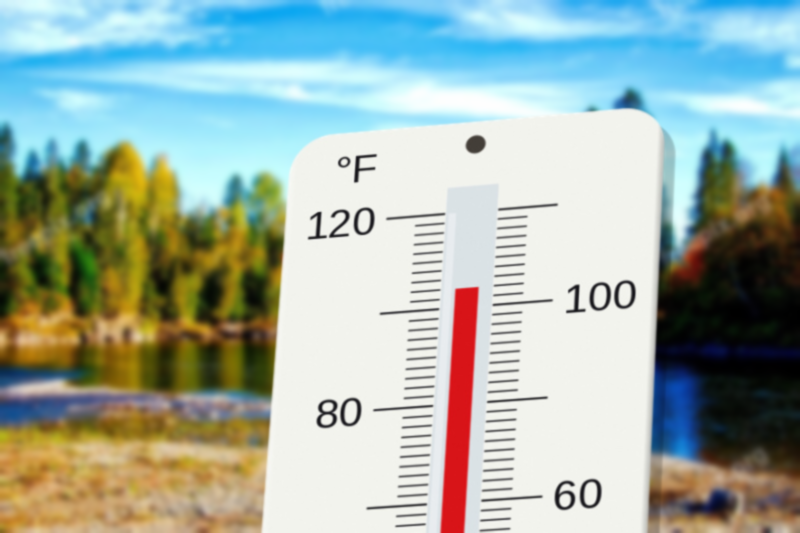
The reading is 104 °F
